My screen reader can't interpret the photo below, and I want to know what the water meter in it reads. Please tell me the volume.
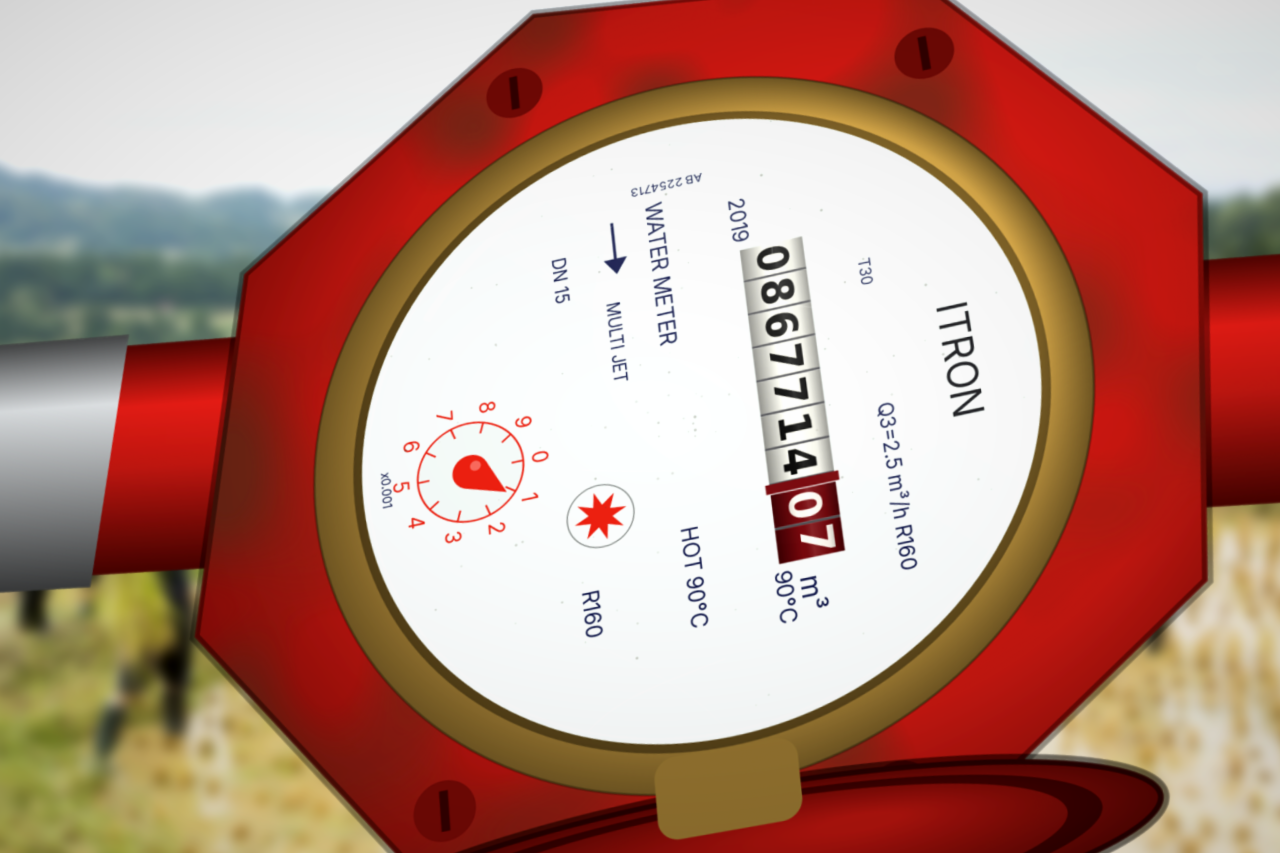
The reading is 867714.071 m³
